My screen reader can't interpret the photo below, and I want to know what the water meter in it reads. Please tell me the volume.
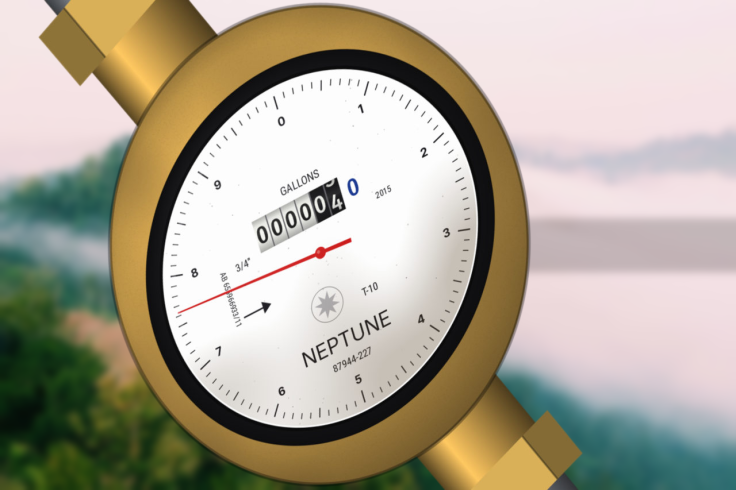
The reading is 37.6 gal
